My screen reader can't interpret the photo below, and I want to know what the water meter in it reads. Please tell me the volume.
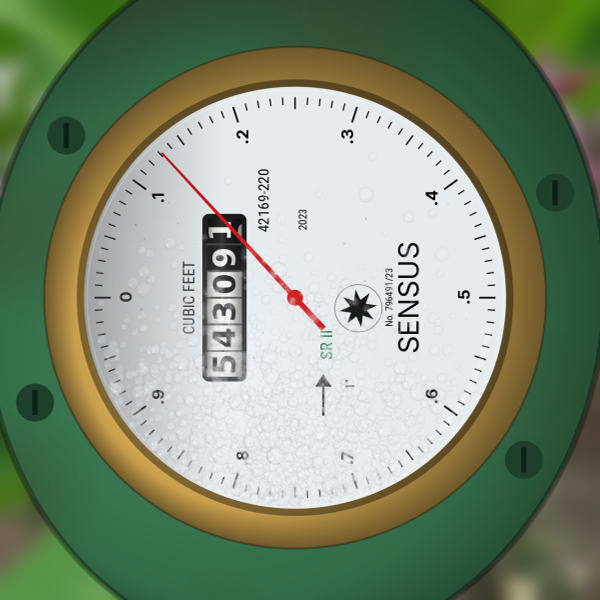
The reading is 543091.13 ft³
